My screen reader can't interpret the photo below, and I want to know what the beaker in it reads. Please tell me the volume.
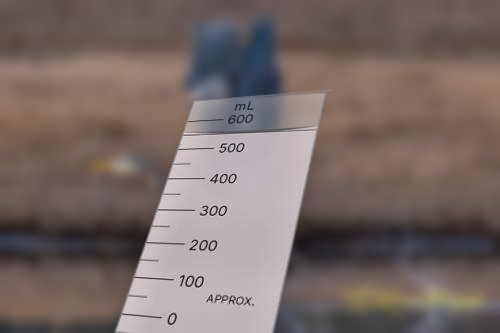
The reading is 550 mL
